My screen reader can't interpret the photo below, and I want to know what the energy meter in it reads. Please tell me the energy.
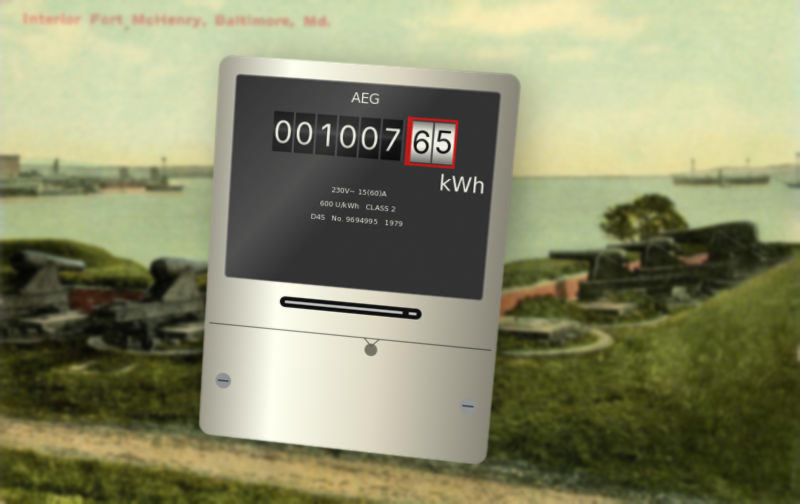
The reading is 1007.65 kWh
